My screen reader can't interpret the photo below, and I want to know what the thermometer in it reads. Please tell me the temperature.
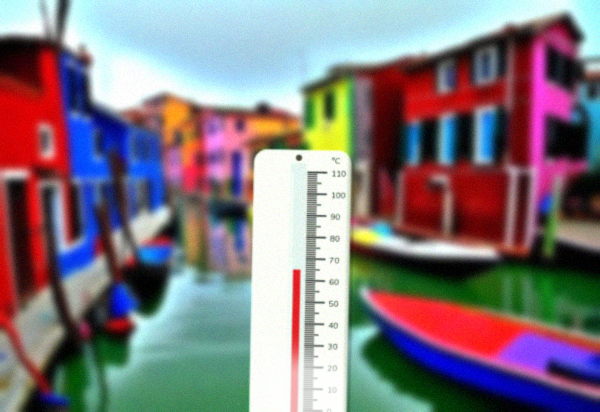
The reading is 65 °C
